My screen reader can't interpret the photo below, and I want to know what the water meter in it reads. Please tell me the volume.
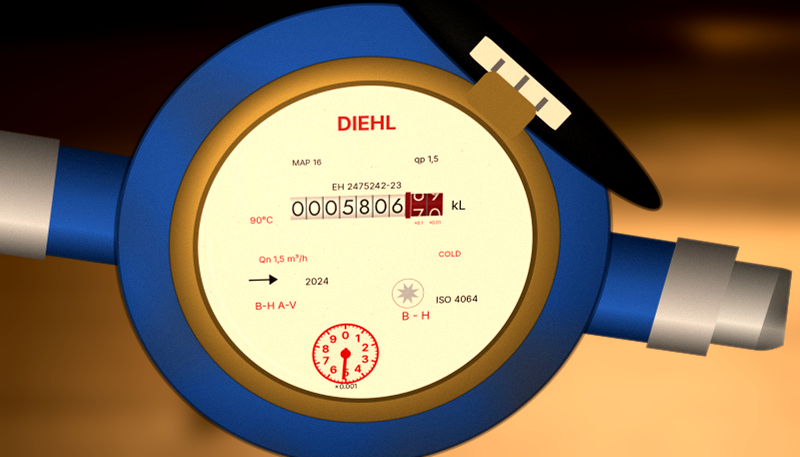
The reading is 5806.695 kL
